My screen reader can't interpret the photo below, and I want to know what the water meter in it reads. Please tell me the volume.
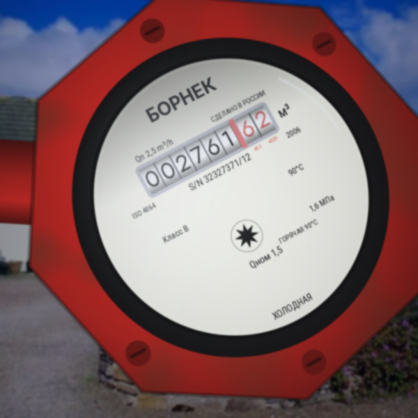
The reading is 2761.62 m³
